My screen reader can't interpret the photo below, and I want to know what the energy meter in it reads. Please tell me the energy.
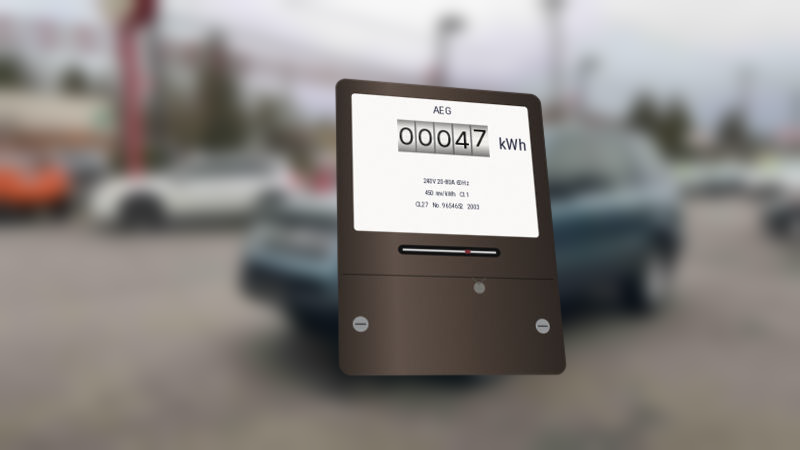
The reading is 47 kWh
